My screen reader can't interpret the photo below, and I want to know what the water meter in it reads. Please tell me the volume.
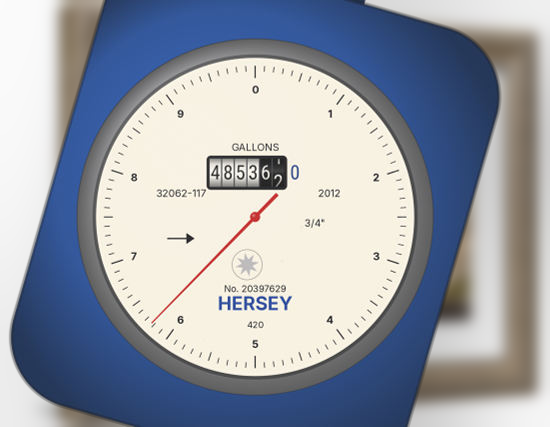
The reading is 4853616.2 gal
